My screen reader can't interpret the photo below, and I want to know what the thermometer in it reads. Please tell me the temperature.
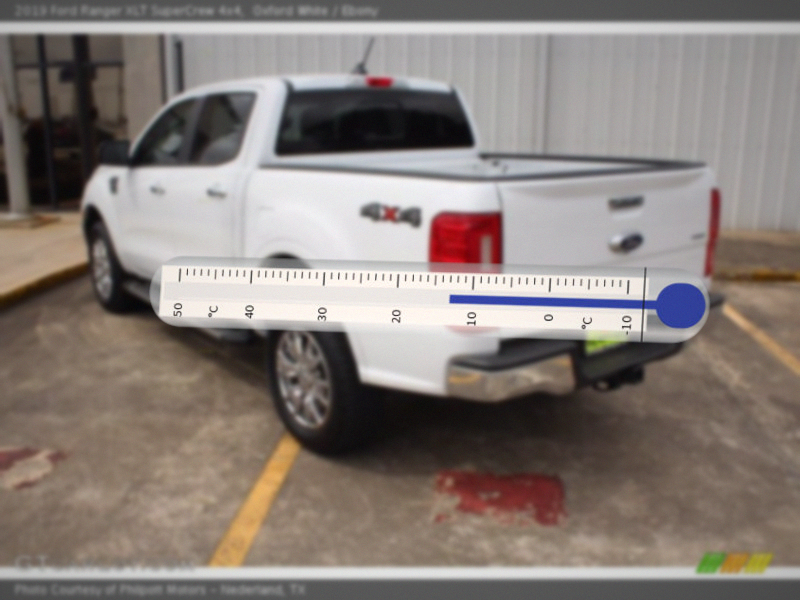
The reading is 13 °C
